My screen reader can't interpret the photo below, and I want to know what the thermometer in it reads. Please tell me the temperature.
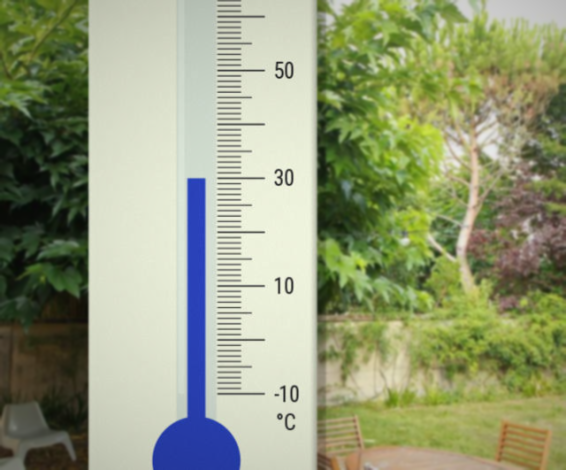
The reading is 30 °C
